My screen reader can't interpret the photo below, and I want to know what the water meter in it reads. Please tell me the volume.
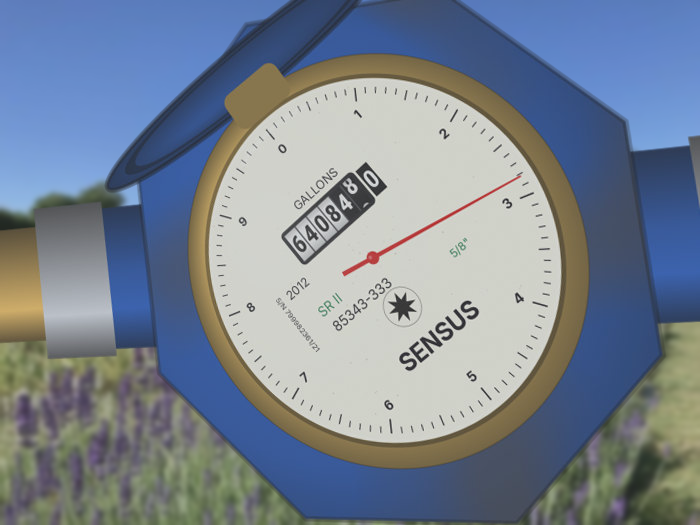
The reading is 6408482.8 gal
